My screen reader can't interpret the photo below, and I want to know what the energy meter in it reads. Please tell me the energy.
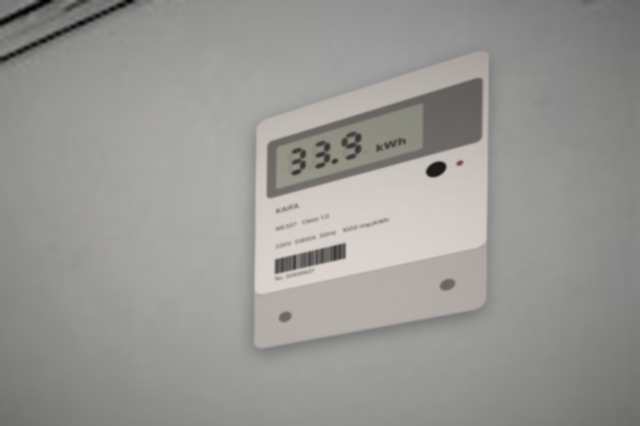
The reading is 33.9 kWh
